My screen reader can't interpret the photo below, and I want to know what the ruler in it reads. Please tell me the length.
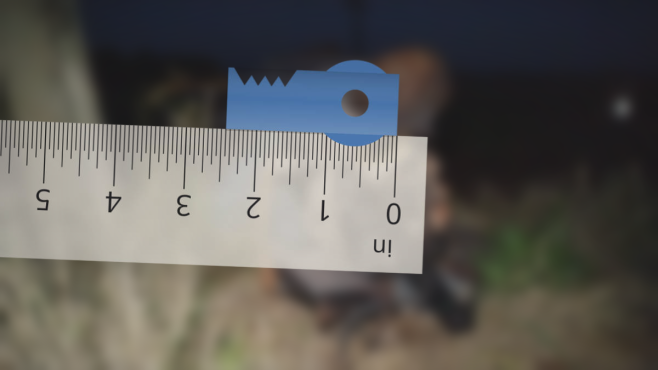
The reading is 2.4375 in
